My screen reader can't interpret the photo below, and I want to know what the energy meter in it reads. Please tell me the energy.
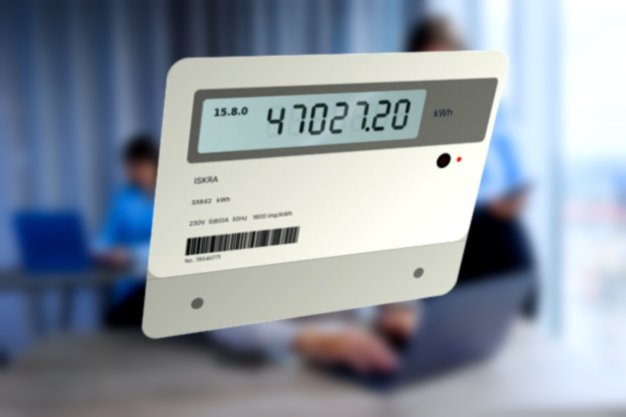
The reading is 47027.20 kWh
